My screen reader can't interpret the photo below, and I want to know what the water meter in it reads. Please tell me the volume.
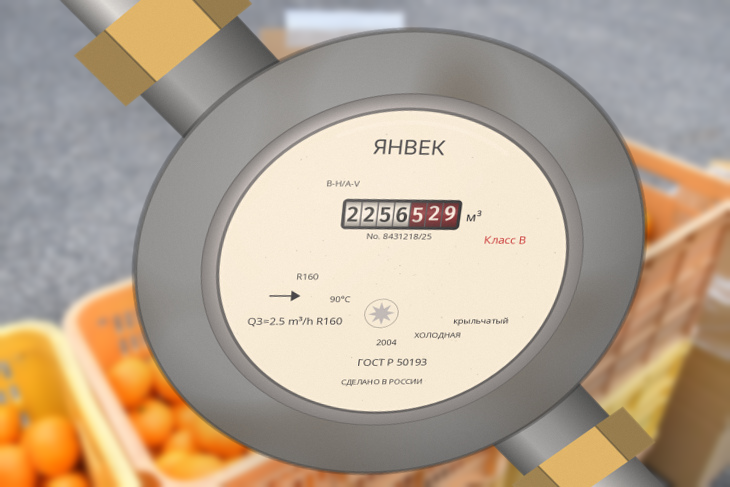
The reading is 2256.529 m³
